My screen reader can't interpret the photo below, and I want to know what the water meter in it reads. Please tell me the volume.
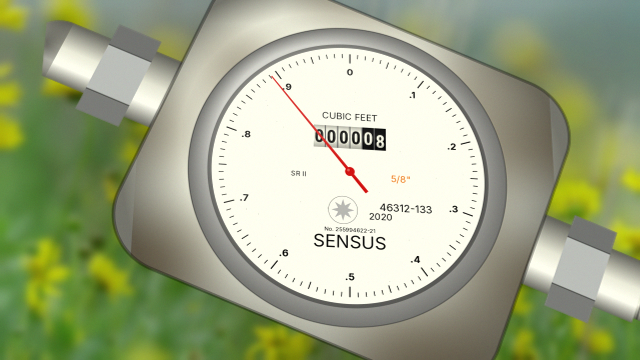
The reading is 7.89 ft³
